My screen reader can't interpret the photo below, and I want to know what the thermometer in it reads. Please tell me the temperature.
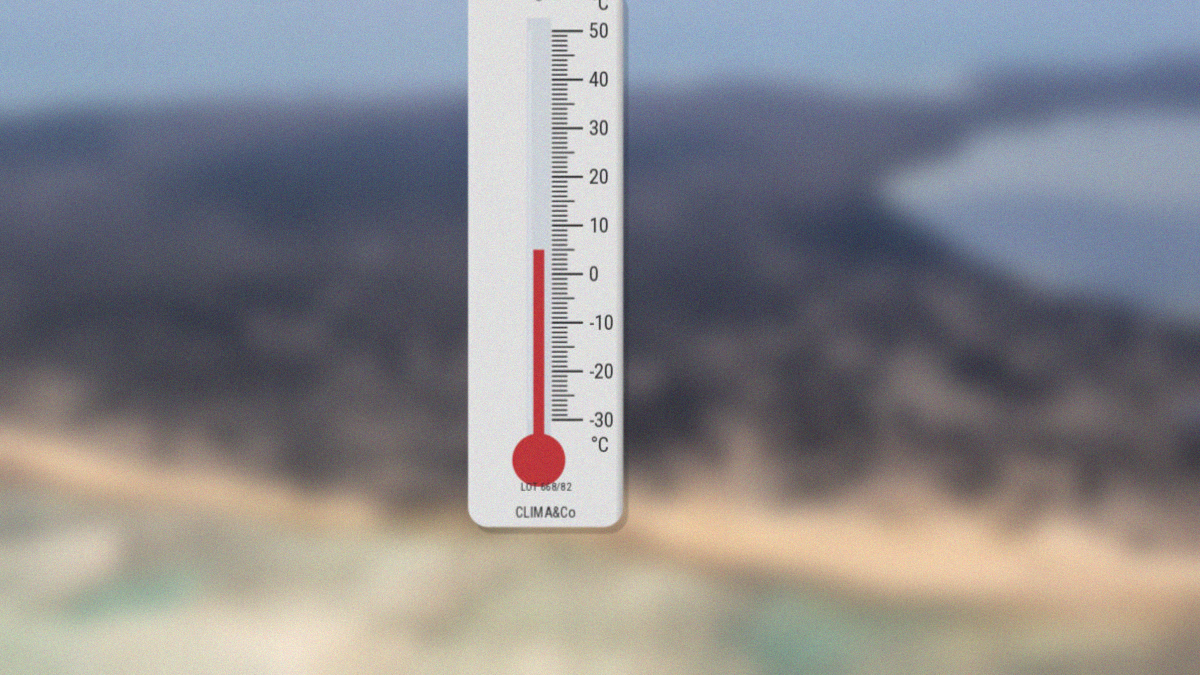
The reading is 5 °C
